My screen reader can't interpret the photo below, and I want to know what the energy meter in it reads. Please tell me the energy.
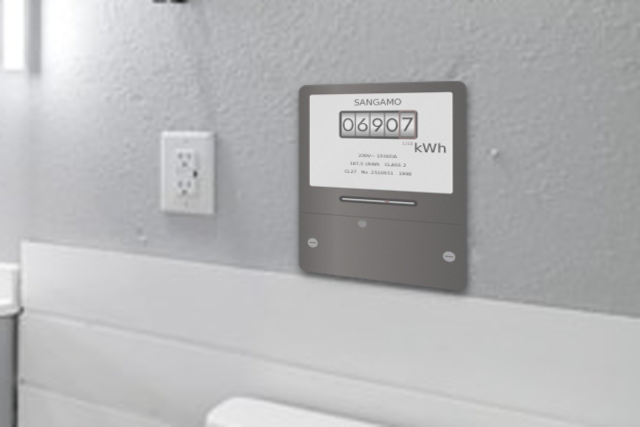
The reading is 690.7 kWh
